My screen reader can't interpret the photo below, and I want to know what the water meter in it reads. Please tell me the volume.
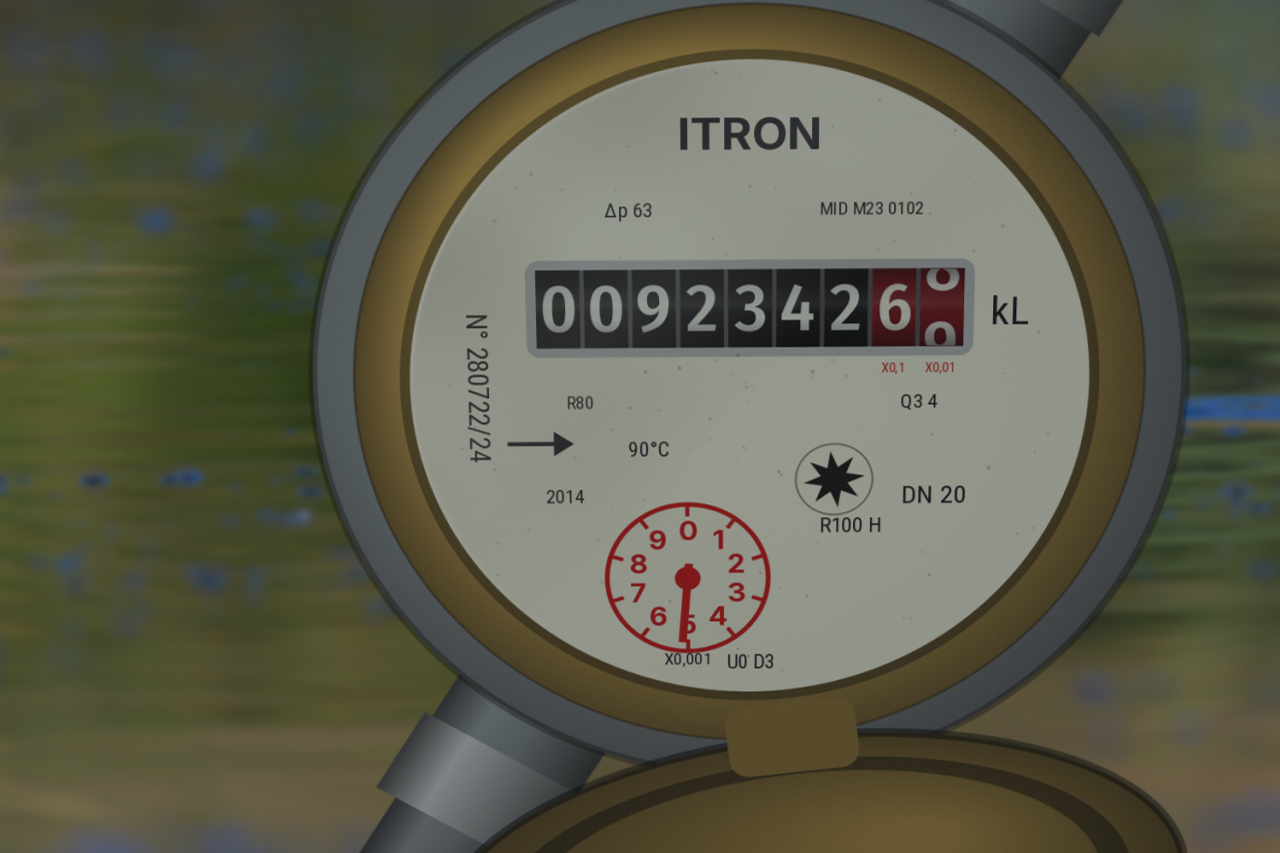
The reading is 92342.685 kL
